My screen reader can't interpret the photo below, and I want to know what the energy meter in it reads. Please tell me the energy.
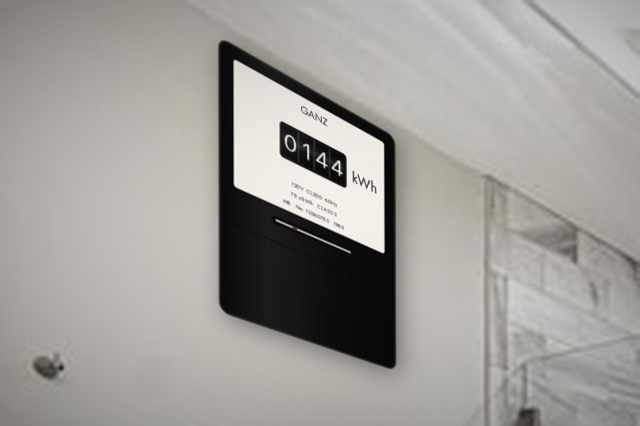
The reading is 144 kWh
